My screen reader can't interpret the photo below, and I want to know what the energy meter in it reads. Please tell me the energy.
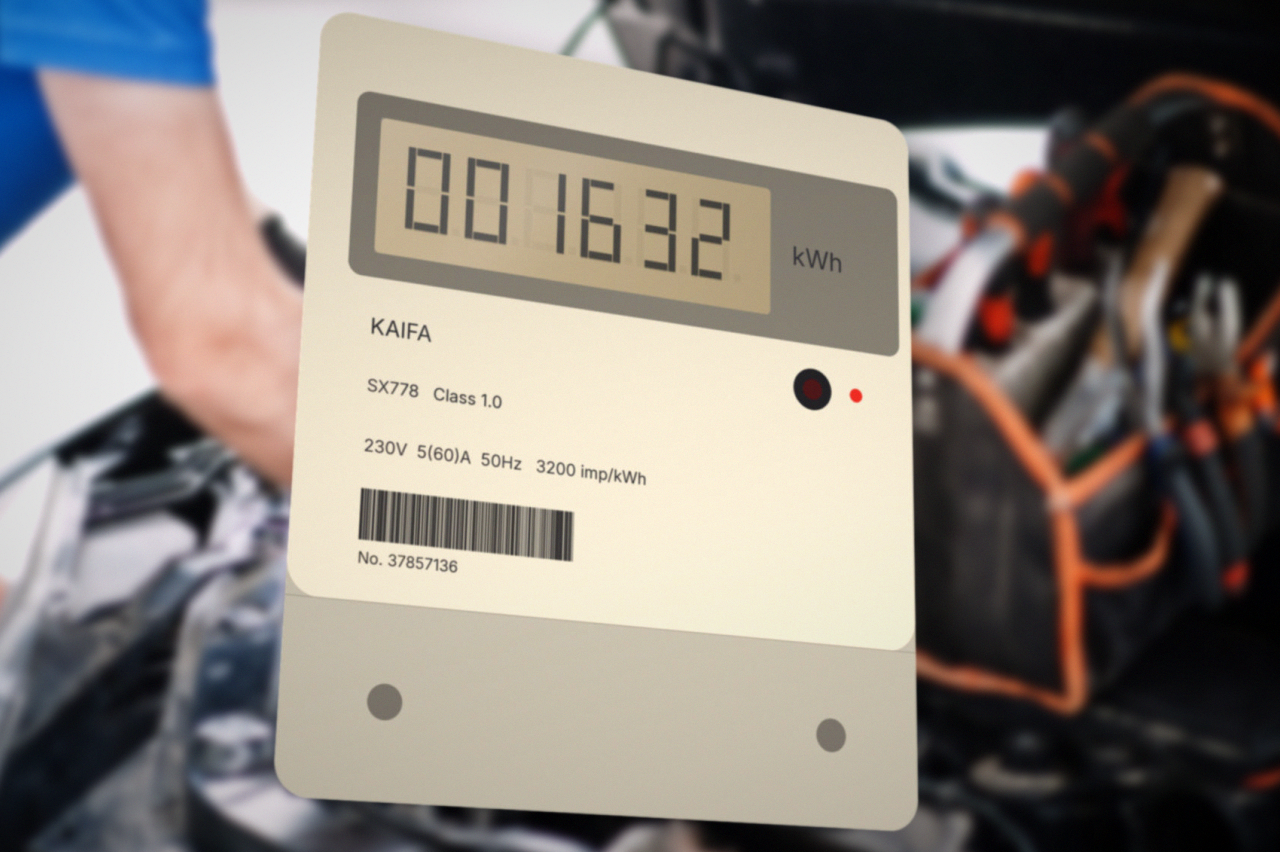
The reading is 1632 kWh
